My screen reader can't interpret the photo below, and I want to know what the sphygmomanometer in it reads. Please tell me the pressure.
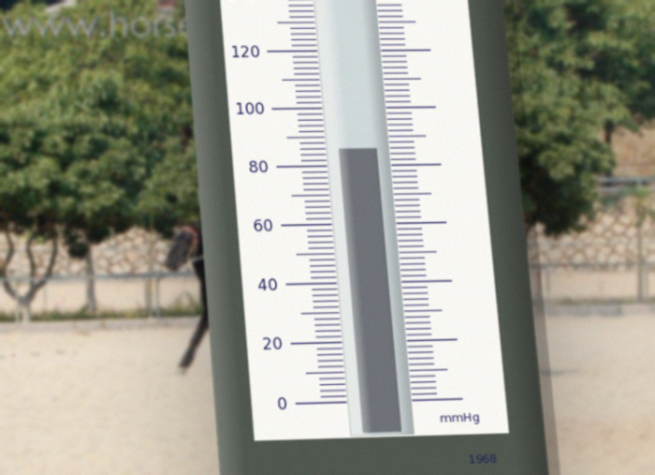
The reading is 86 mmHg
